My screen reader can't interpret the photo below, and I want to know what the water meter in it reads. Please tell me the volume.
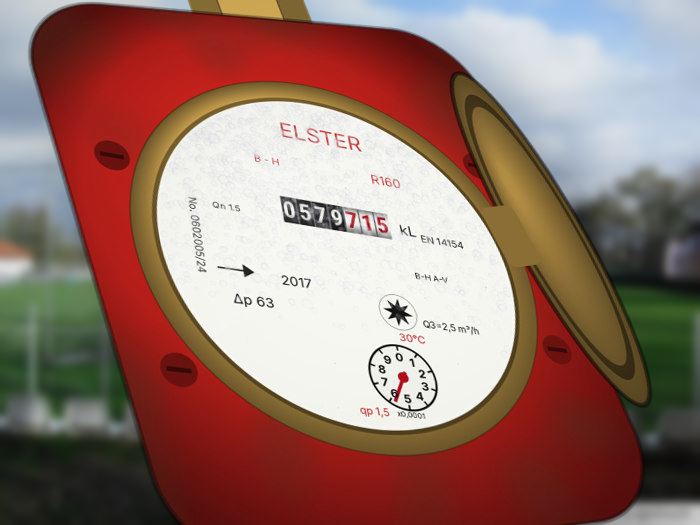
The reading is 579.7155 kL
